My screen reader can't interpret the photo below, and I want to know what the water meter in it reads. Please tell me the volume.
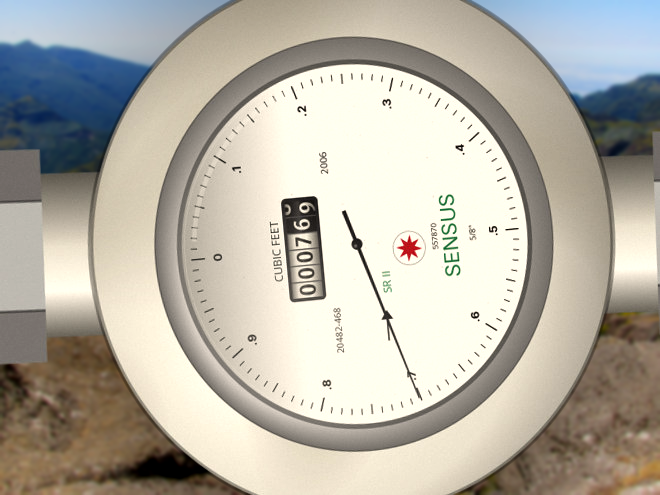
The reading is 768.70 ft³
